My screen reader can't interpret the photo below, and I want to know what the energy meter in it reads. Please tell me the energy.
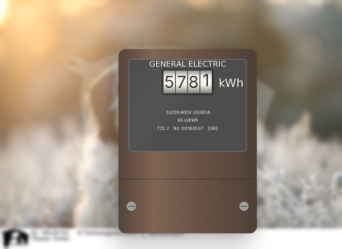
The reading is 5781 kWh
